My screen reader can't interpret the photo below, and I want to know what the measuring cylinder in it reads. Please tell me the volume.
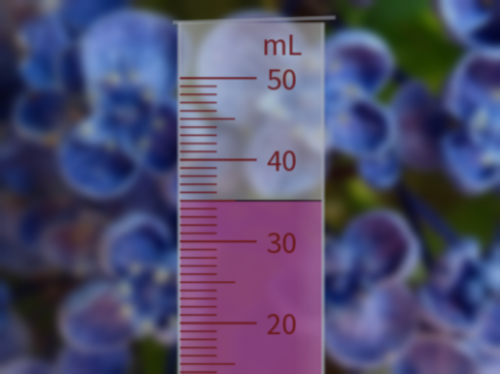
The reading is 35 mL
